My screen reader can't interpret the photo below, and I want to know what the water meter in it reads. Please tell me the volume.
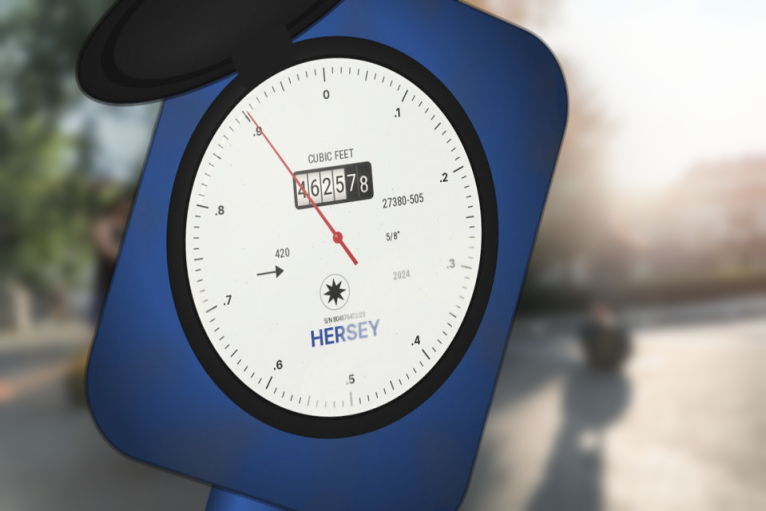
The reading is 462577.90 ft³
